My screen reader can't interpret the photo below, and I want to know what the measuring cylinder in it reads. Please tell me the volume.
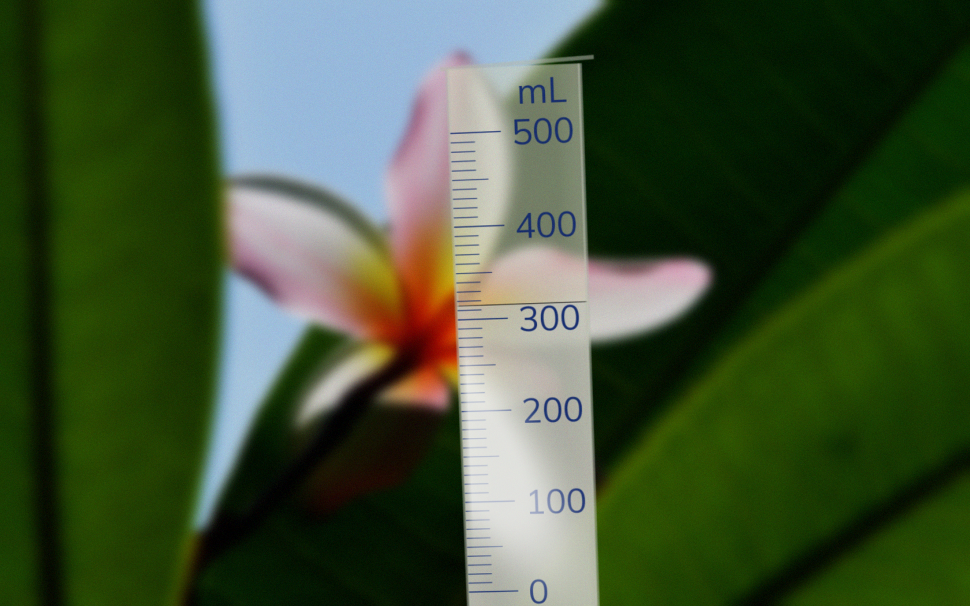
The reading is 315 mL
